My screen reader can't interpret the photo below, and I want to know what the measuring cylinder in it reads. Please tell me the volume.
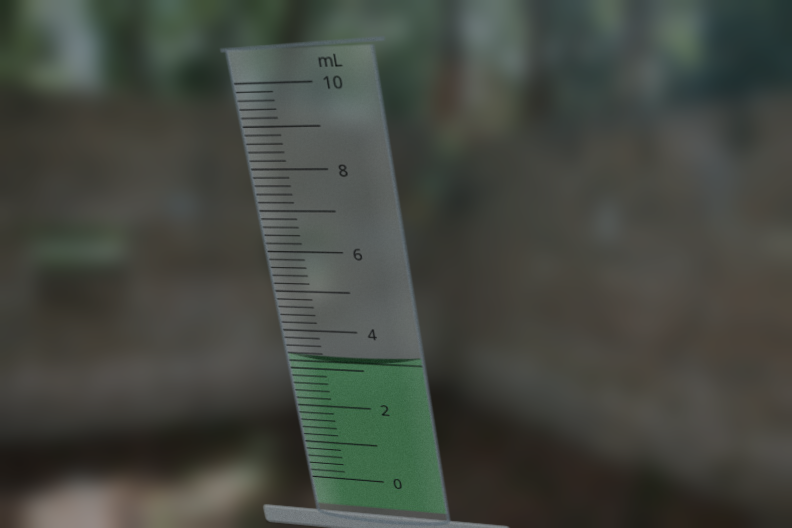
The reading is 3.2 mL
